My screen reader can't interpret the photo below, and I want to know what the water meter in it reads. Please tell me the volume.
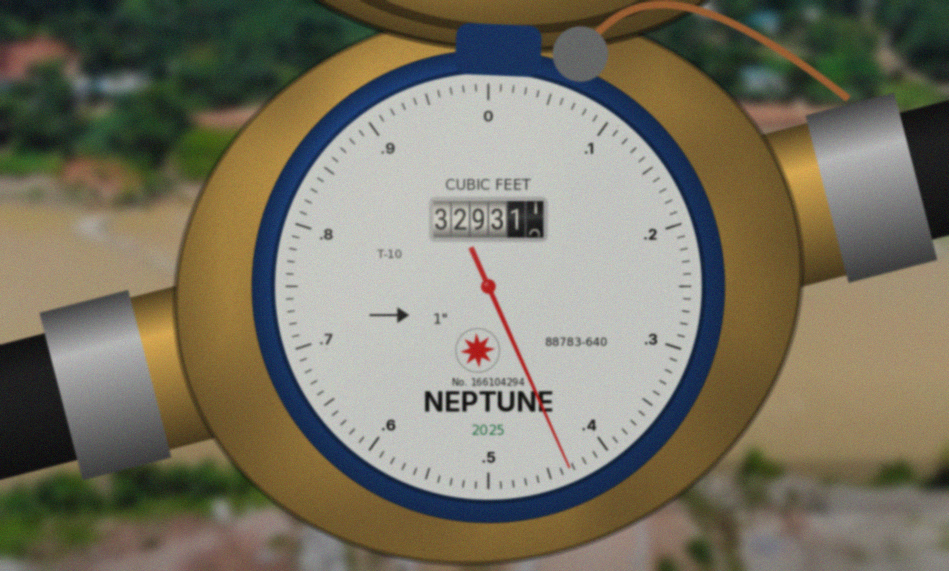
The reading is 329311.43 ft³
